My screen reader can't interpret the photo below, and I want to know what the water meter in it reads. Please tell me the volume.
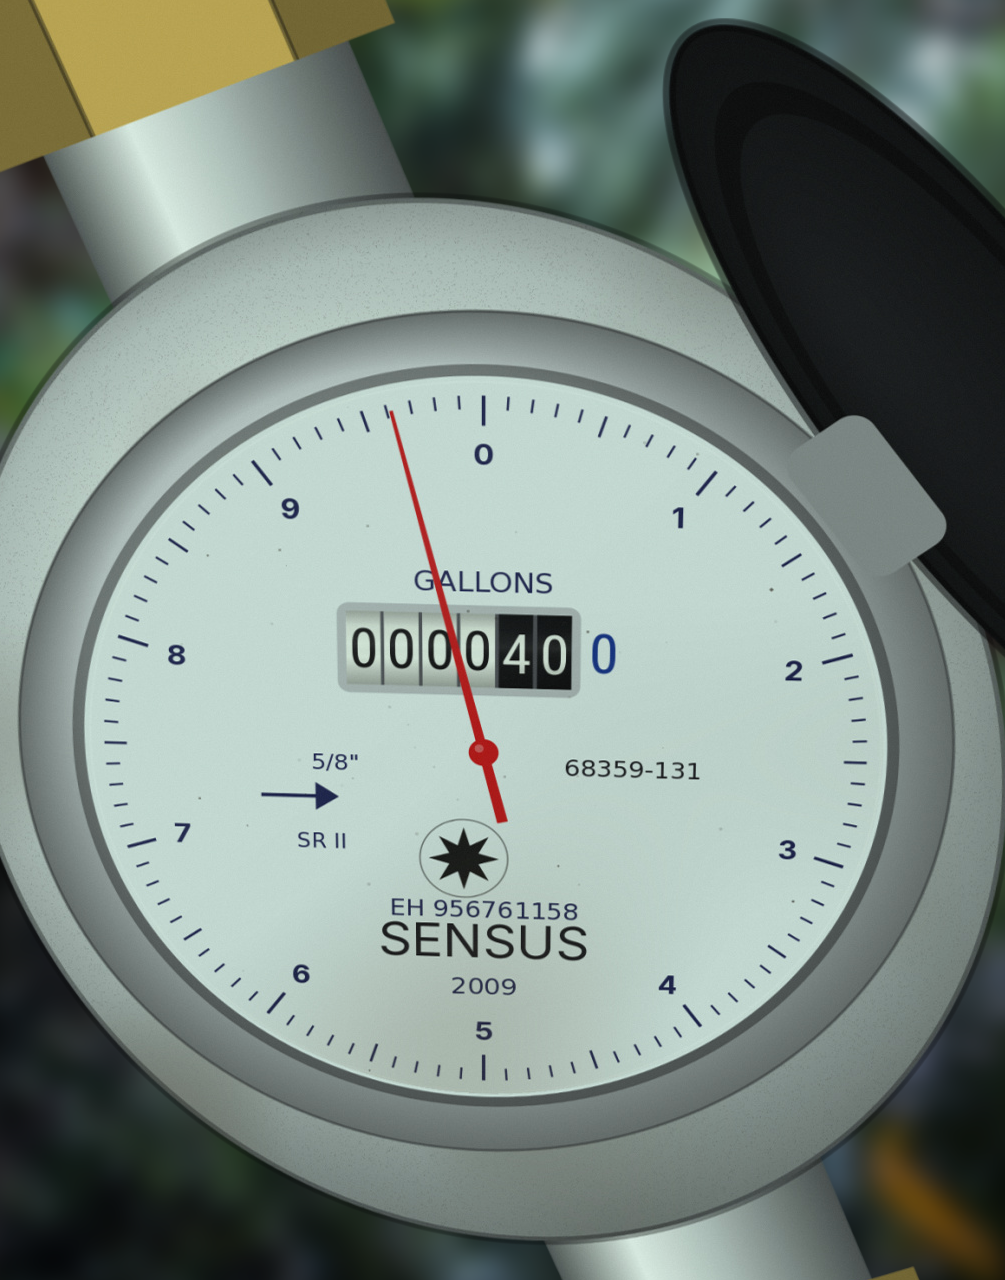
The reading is 399.6 gal
